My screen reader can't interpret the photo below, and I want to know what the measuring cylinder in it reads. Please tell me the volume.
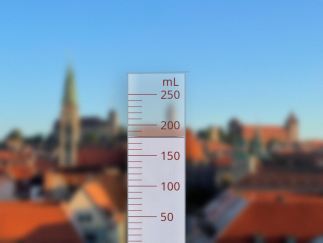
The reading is 180 mL
